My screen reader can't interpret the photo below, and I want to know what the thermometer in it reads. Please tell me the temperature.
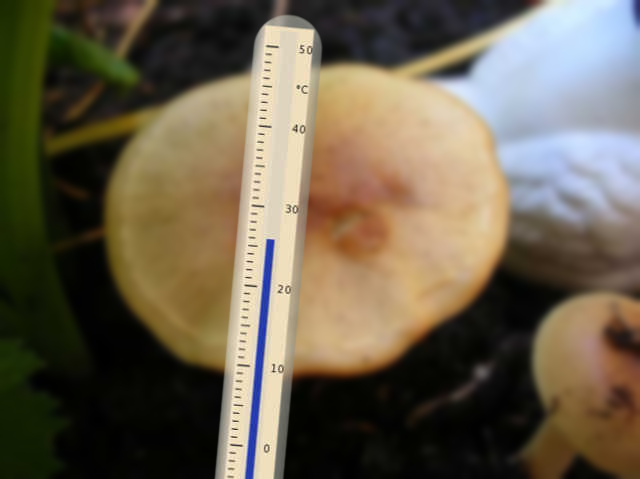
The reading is 26 °C
